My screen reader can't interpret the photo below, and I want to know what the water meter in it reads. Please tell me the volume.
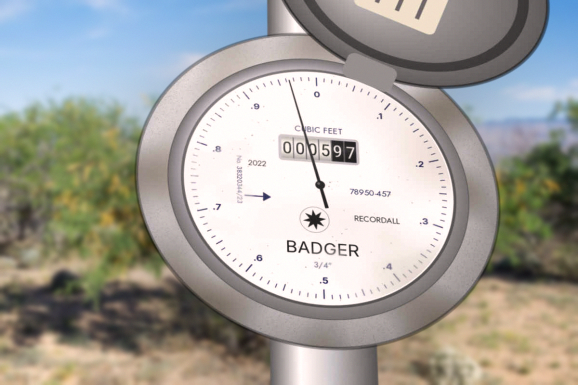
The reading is 596.96 ft³
